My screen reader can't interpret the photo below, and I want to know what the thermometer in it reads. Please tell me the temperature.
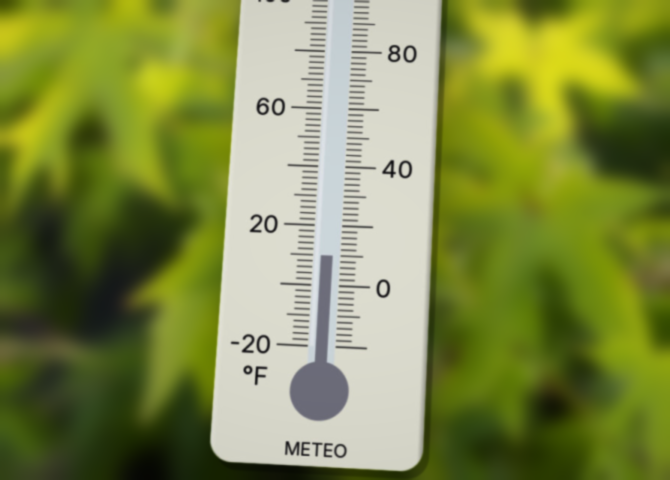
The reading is 10 °F
